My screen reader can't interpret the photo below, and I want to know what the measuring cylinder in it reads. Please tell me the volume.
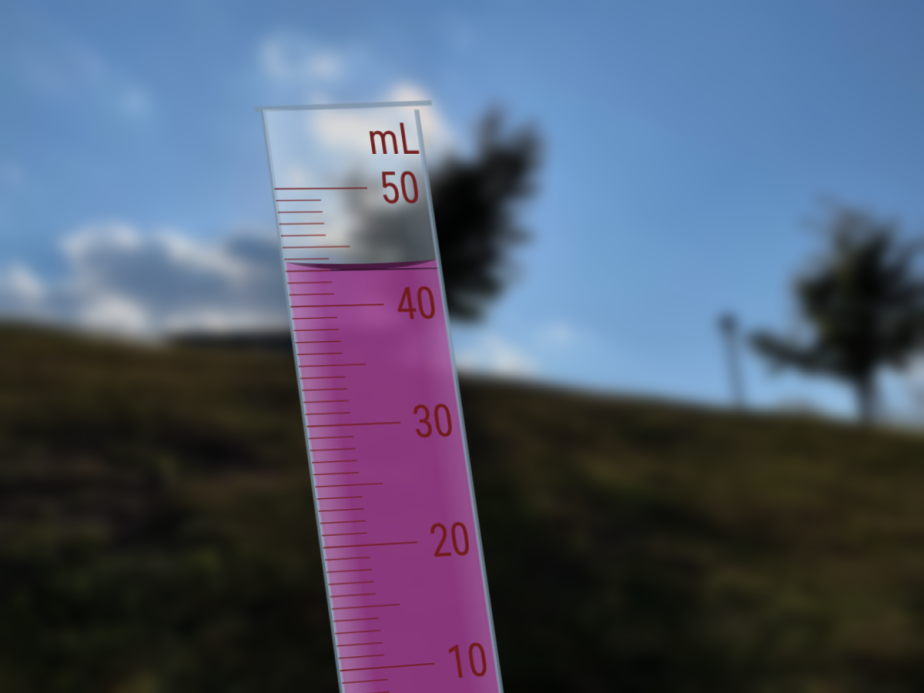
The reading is 43 mL
